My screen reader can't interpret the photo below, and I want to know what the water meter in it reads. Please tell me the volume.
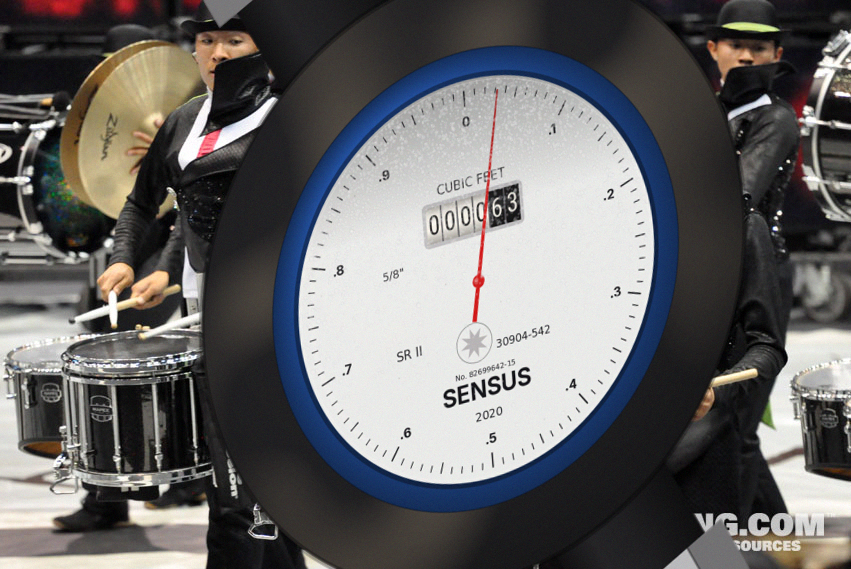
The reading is 63.03 ft³
